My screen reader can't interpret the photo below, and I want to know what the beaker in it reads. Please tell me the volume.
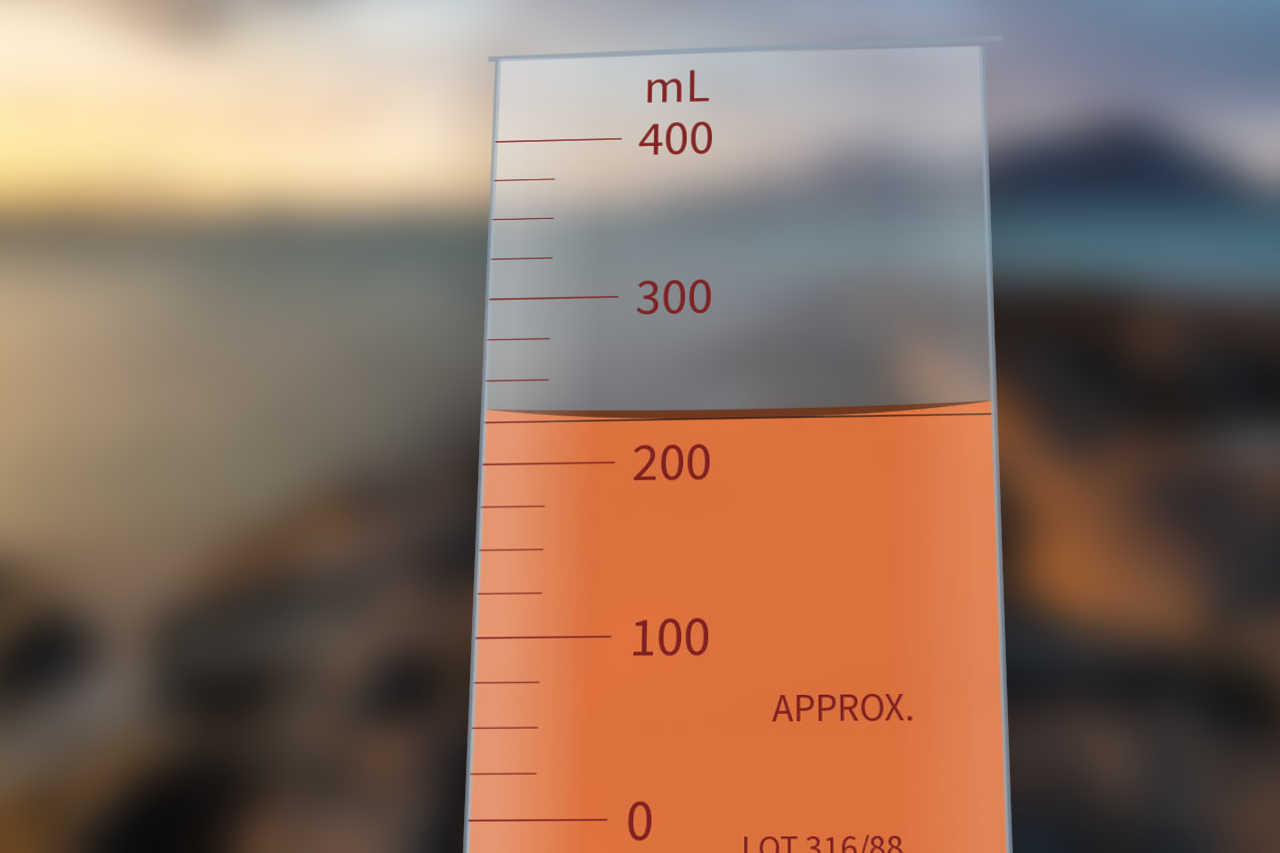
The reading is 225 mL
